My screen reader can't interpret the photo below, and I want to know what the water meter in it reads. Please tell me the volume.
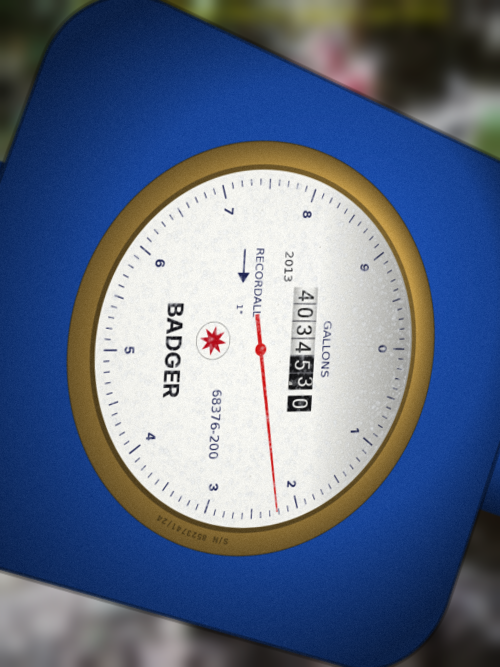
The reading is 4034532.2 gal
